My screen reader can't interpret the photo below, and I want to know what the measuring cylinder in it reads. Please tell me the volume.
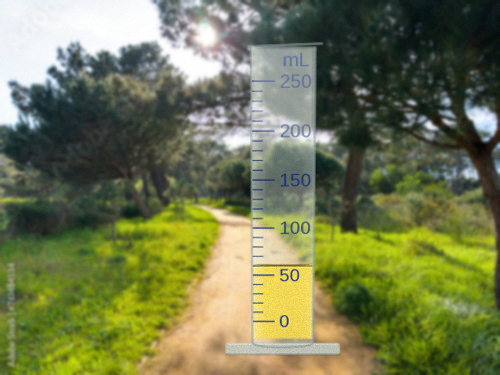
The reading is 60 mL
